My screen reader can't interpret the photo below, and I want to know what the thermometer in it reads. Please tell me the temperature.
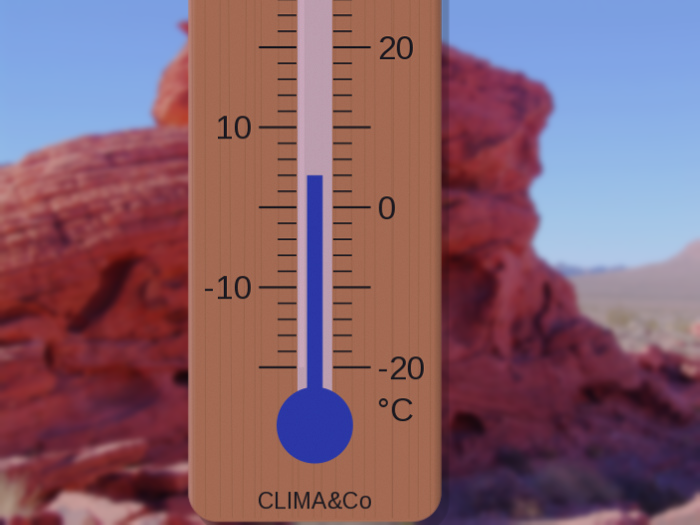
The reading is 4 °C
